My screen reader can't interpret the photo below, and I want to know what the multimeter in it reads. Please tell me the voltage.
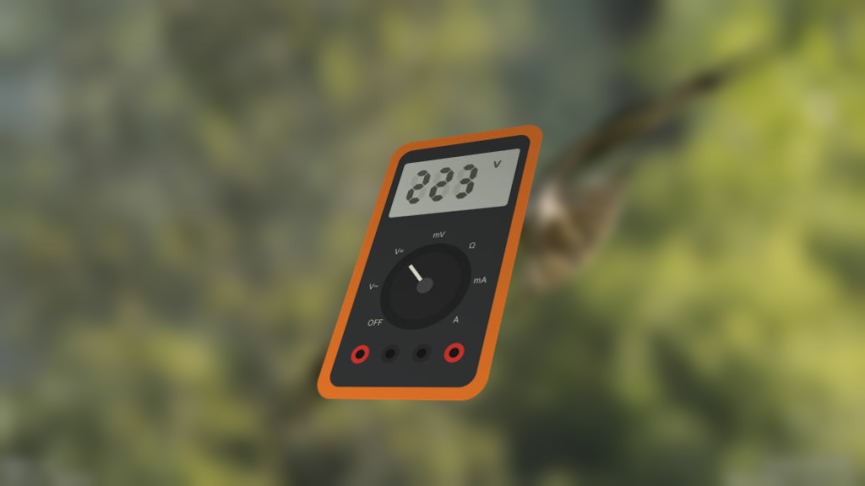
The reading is 223 V
